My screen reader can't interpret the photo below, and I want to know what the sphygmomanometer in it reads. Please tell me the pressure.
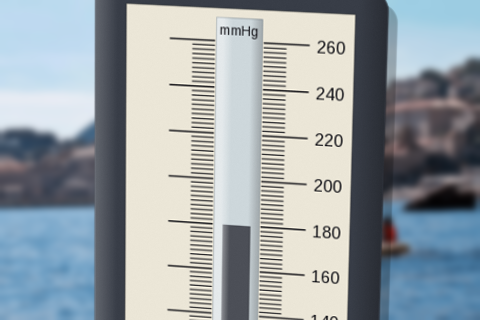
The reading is 180 mmHg
